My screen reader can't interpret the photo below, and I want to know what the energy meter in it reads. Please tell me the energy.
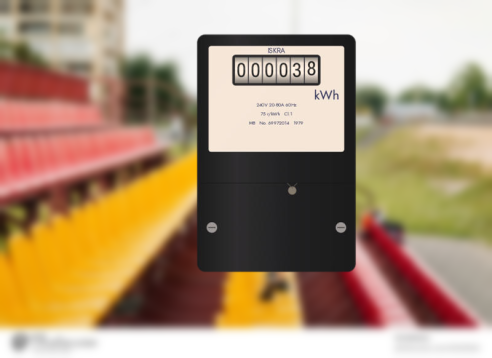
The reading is 38 kWh
